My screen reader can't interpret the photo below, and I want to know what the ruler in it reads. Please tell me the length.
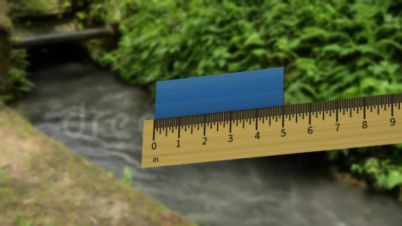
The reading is 5 in
